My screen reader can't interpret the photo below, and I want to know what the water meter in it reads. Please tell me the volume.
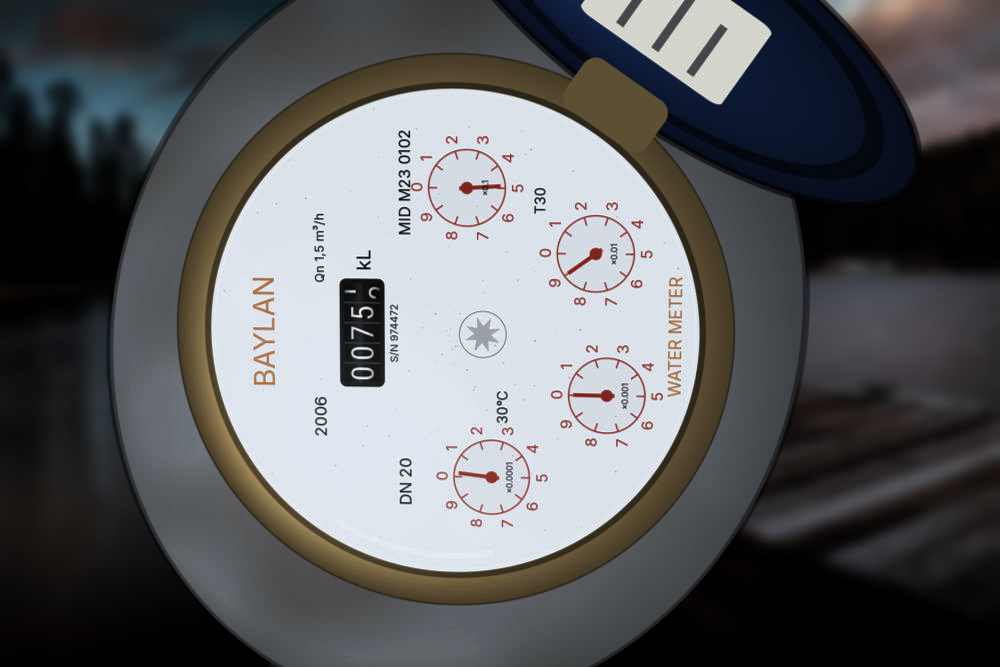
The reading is 751.4900 kL
